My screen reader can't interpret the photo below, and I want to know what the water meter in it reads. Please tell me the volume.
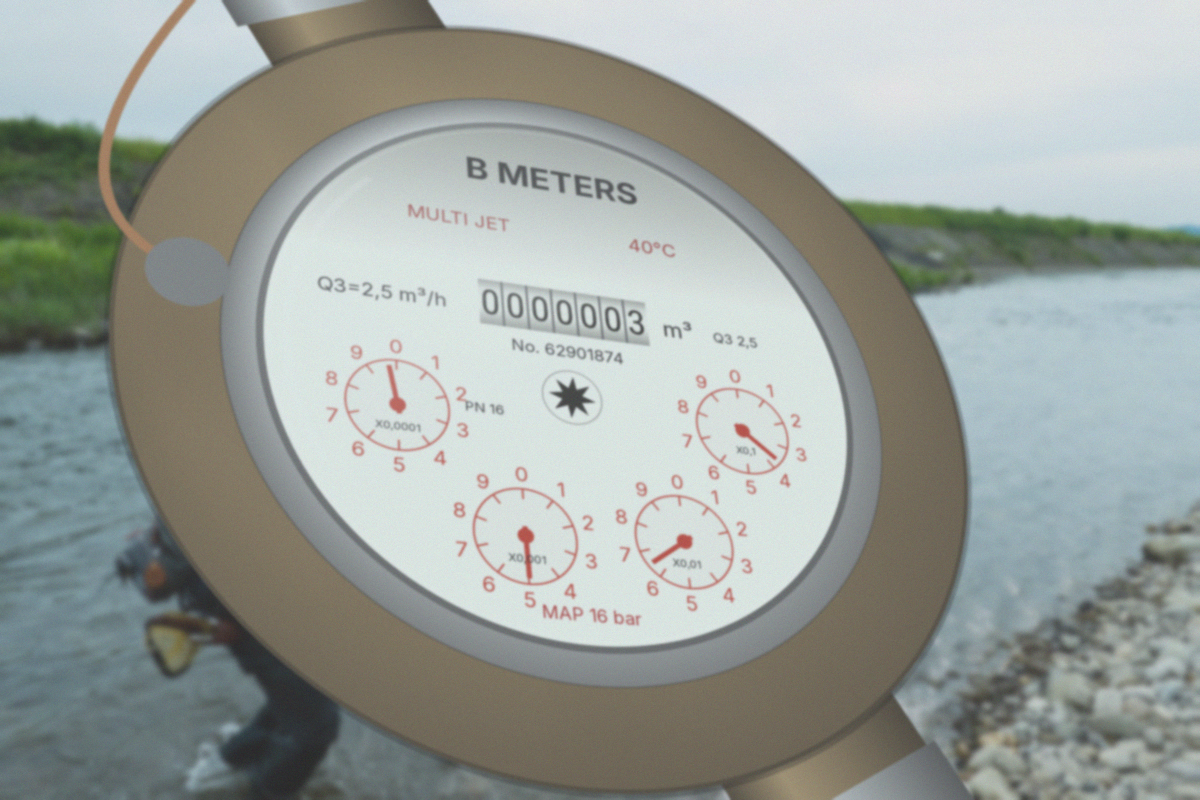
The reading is 3.3649 m³
